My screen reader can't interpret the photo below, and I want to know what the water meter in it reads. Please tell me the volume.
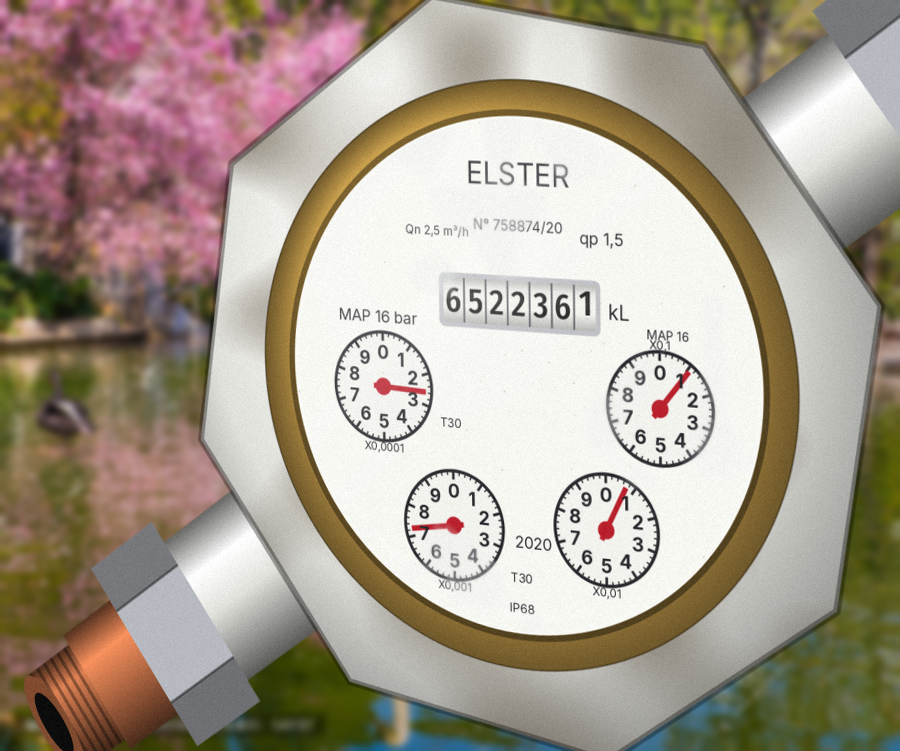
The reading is 6522361.1072 kL
